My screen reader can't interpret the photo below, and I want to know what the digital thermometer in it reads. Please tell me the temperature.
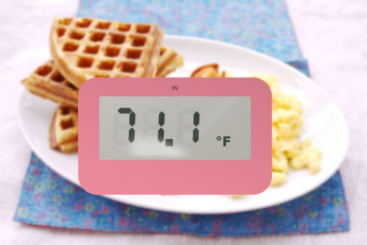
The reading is 71.1 °F
